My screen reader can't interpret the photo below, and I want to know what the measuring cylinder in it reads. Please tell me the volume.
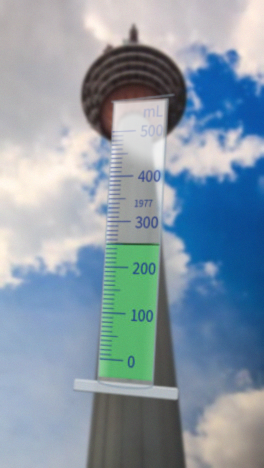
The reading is 250 mL
